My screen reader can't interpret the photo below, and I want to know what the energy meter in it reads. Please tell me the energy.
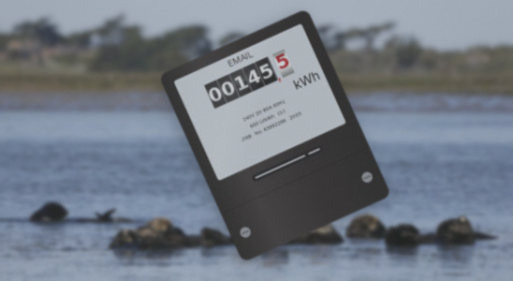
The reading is 145.5 kWh
